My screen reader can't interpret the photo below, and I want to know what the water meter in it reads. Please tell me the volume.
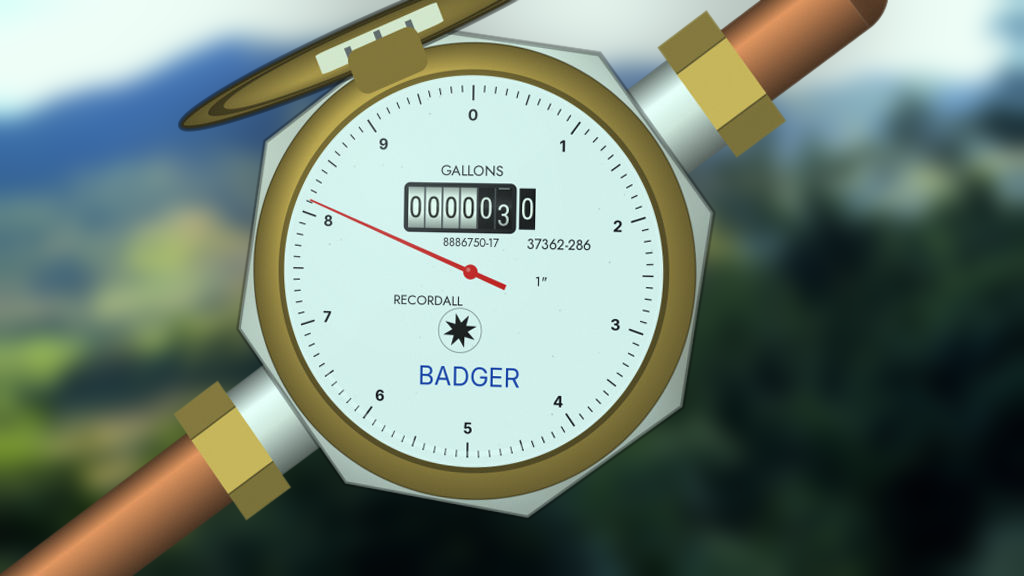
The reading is 28.1 gal
